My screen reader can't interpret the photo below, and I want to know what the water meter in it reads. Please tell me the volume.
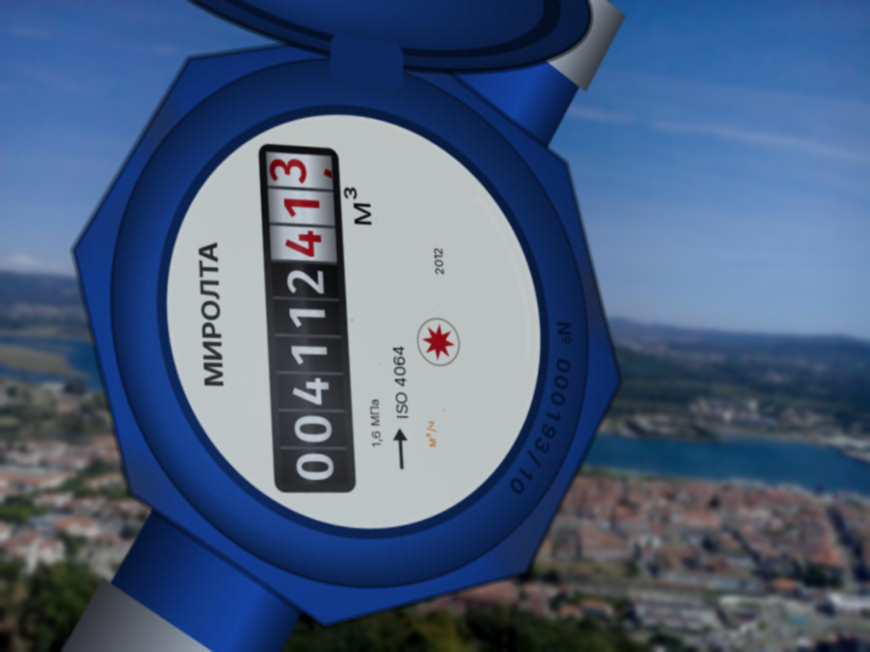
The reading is 4112.413 m³
